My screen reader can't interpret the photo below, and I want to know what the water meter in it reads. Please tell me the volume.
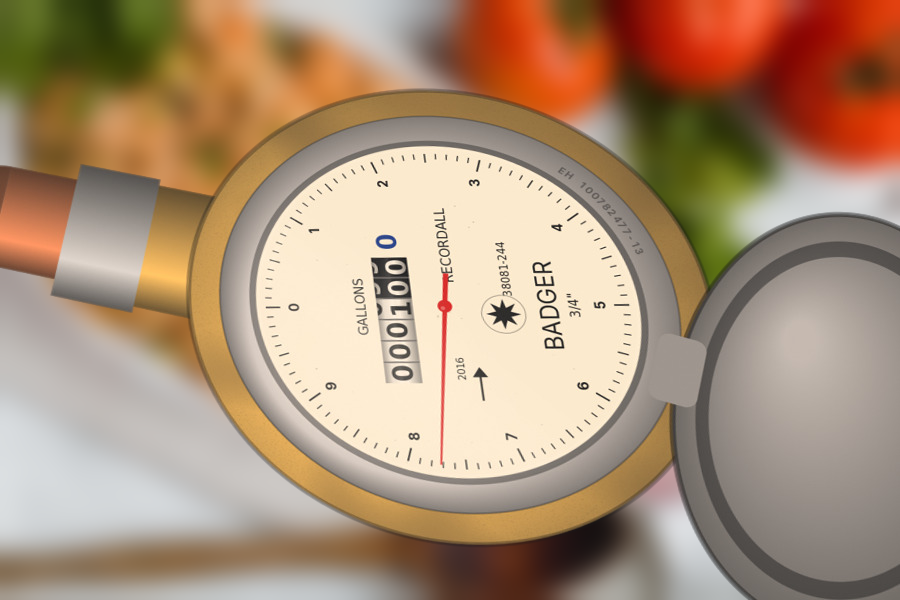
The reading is 997.7 gal
